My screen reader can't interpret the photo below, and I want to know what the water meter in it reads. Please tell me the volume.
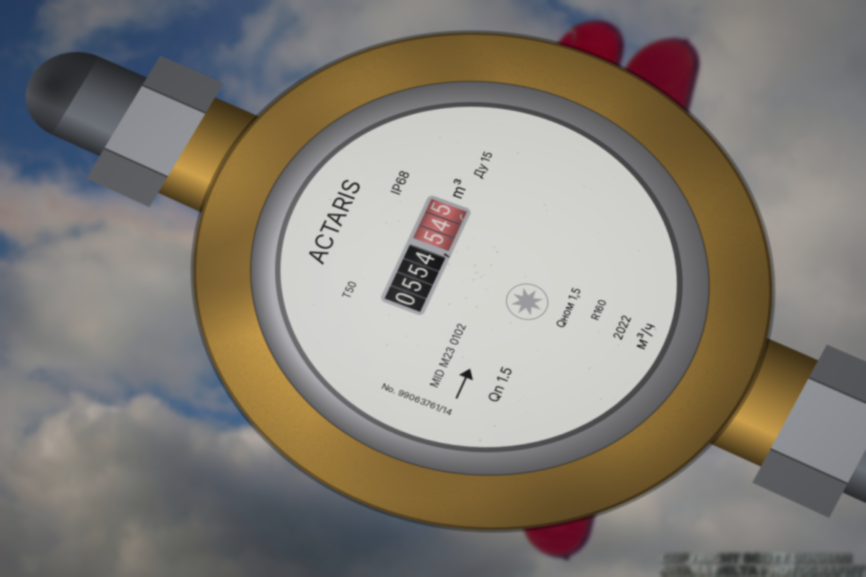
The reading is 554.545 m³
